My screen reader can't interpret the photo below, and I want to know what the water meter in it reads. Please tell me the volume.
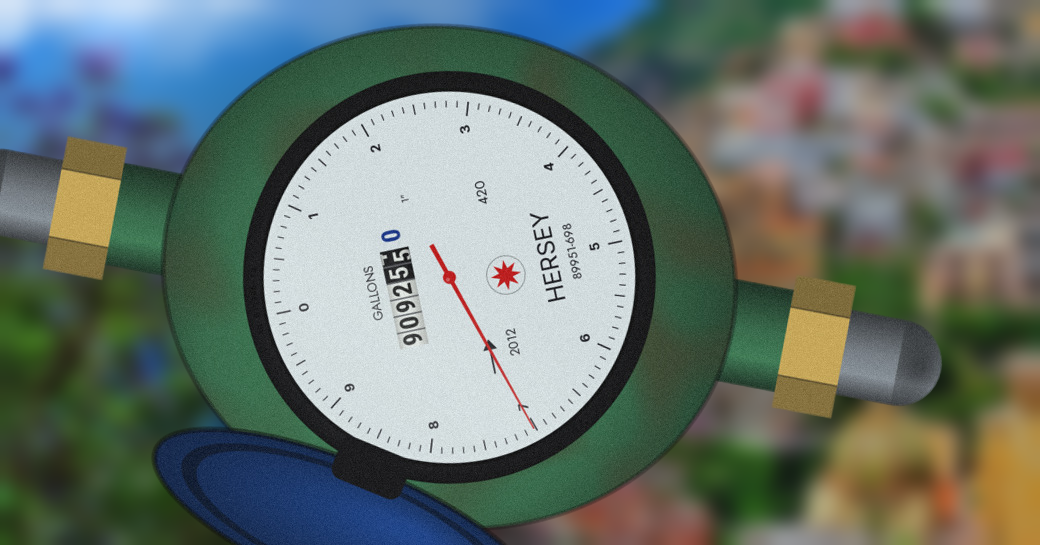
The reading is 9092547.0 gal
